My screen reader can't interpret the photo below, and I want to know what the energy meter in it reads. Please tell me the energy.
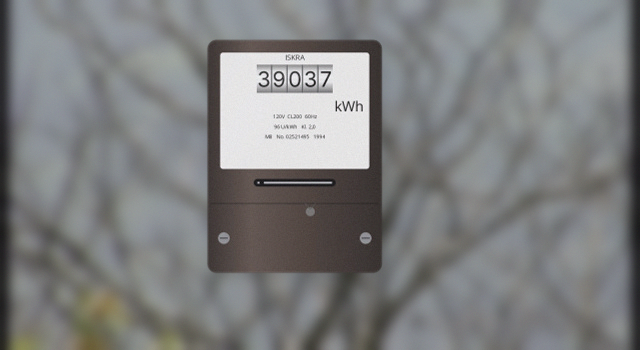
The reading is 39037 kWh
